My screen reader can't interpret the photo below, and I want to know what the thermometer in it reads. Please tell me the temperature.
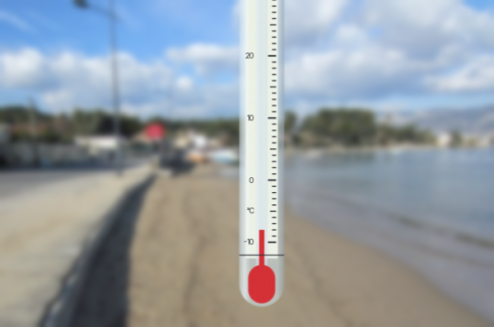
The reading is -8 °C
